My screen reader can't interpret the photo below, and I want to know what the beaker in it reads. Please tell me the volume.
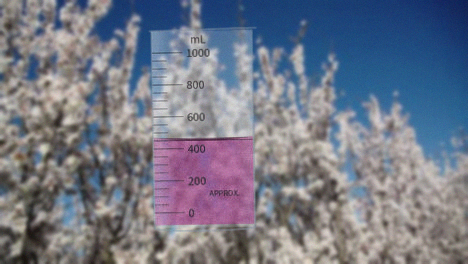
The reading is 450 mL
